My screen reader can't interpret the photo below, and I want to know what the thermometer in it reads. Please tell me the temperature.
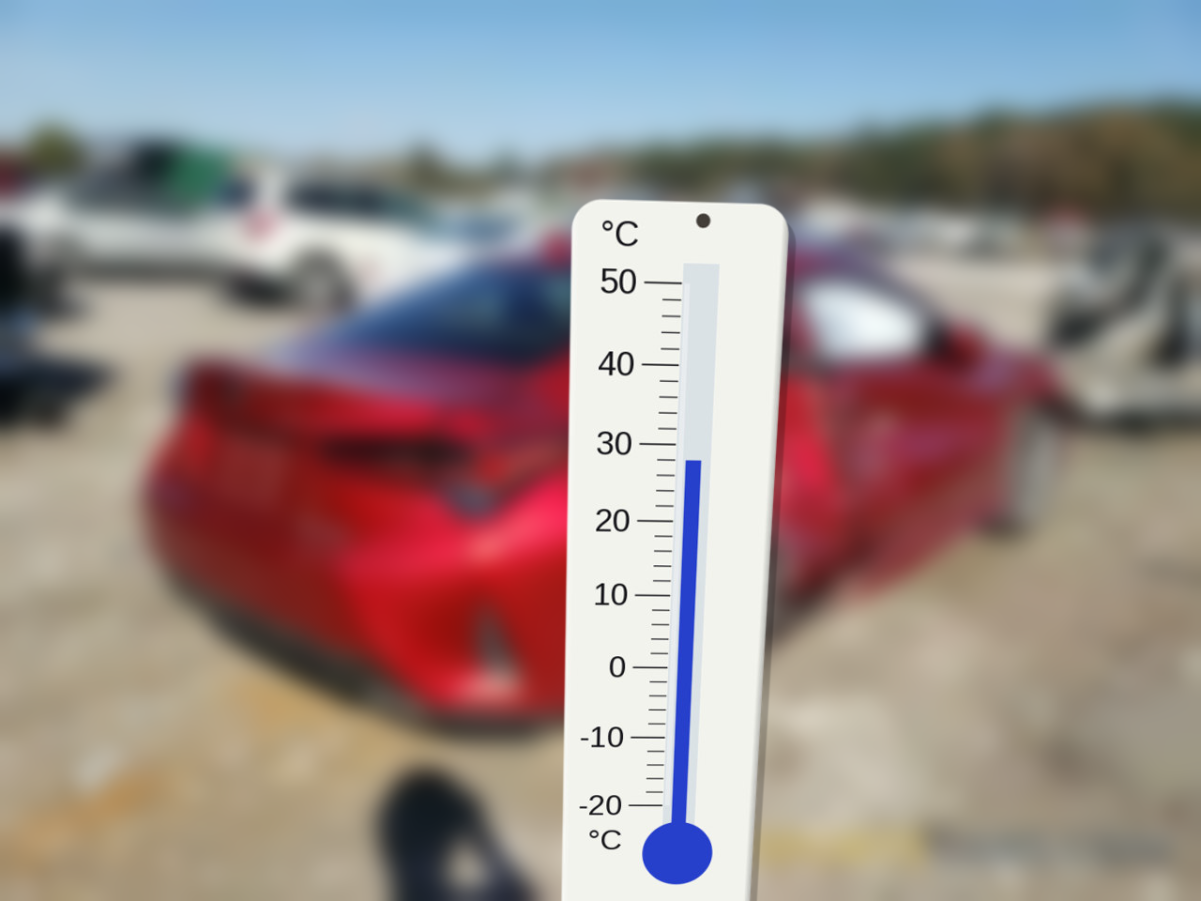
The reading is 28 °C
